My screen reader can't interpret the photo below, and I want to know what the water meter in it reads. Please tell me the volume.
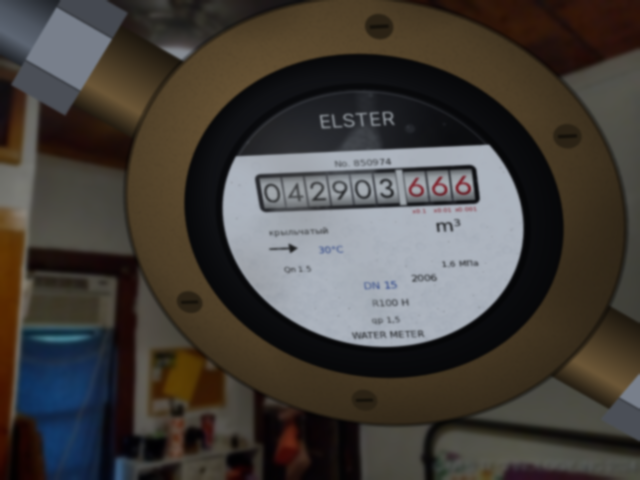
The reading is 42903.666 m³
